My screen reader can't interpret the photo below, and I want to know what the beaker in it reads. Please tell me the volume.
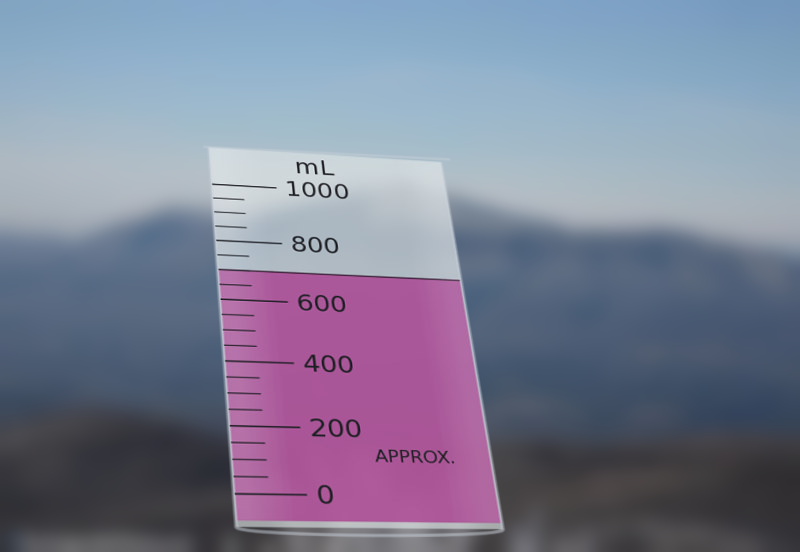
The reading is 700 mL
